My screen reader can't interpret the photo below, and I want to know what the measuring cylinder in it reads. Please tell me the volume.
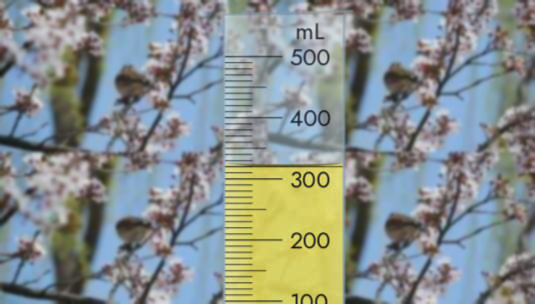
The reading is 320 mL
